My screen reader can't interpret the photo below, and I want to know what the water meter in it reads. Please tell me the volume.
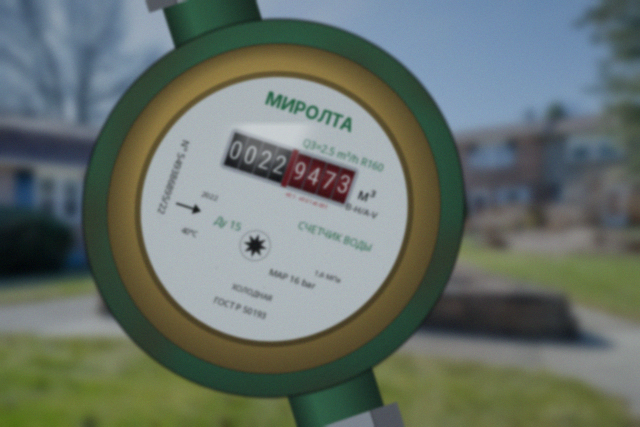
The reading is 22.9473 m³
